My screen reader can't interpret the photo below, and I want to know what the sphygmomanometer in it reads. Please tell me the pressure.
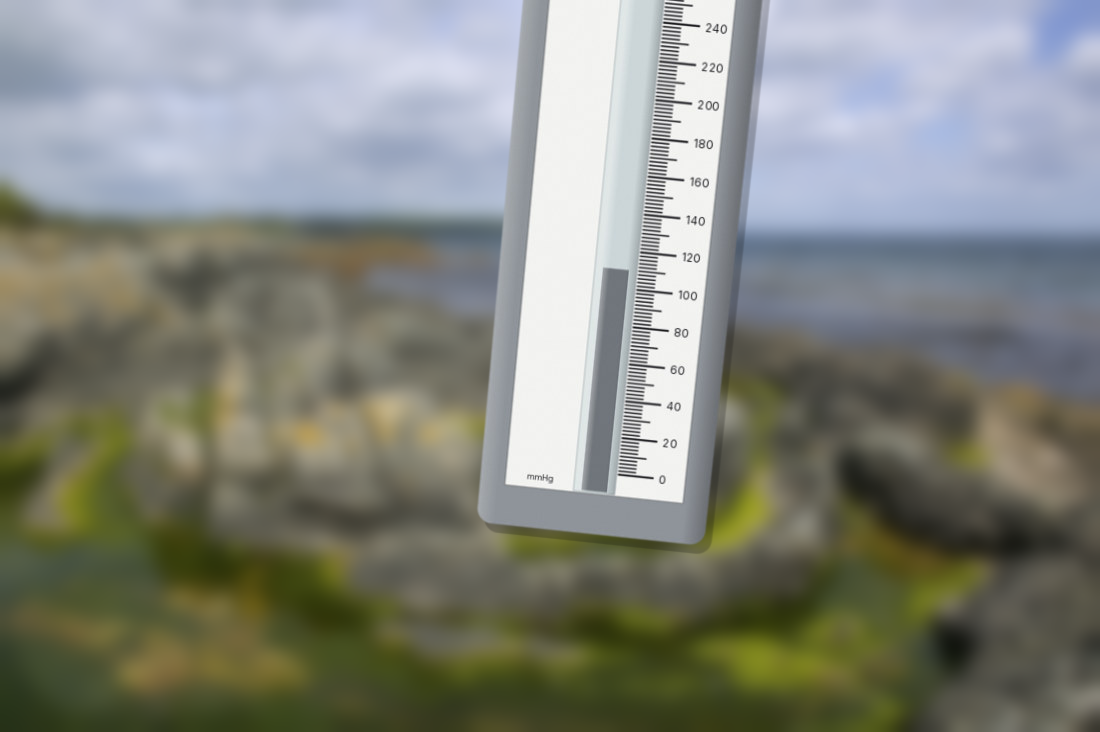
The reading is 110 mmHg
